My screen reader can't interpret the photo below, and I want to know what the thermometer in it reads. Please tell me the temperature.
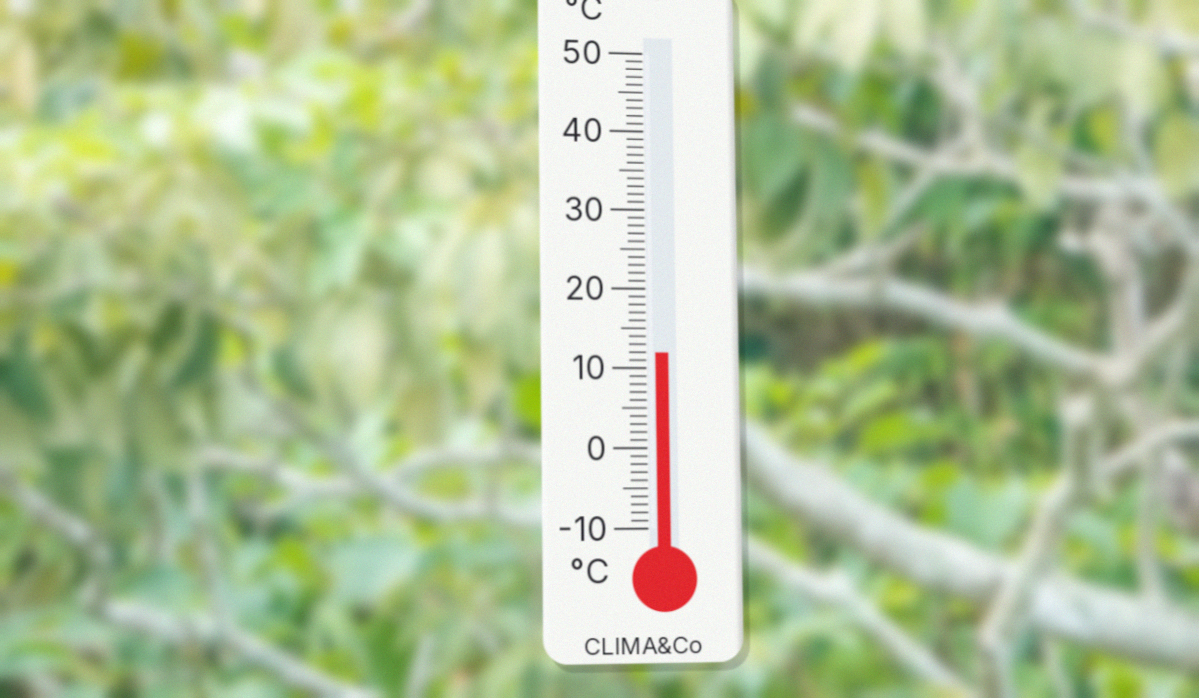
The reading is 12 °C
